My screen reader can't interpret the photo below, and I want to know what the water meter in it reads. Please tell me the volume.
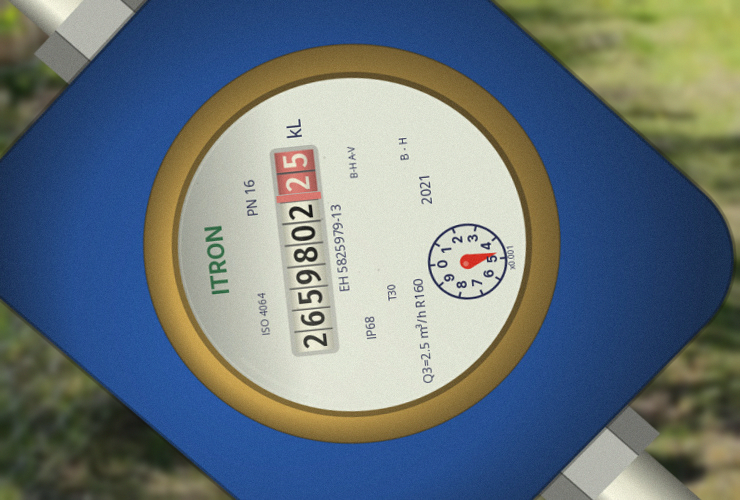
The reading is 2659802.254 kL
